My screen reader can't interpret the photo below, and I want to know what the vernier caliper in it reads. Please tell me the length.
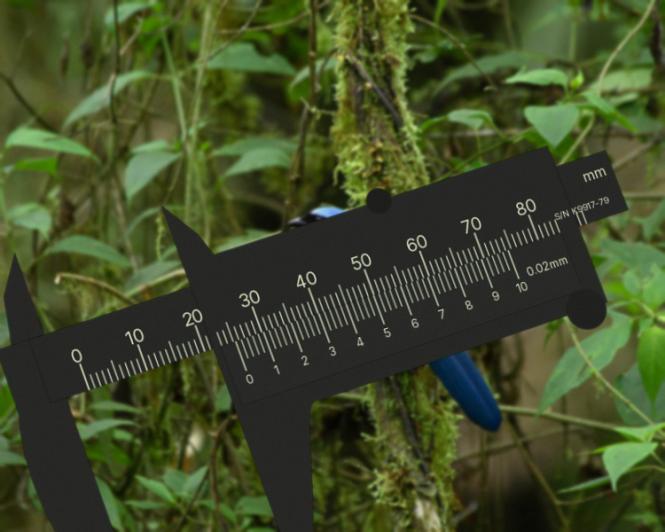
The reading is 25.4 mm
